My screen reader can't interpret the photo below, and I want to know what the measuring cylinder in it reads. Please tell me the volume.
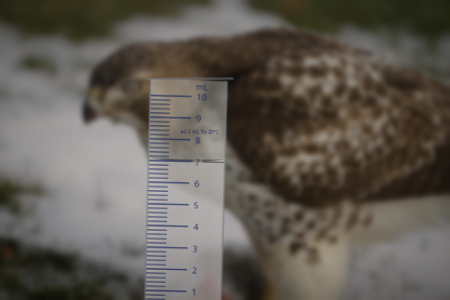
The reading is 7 mL
